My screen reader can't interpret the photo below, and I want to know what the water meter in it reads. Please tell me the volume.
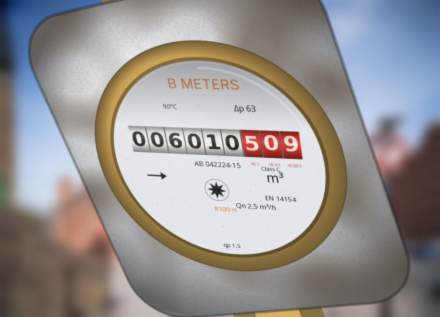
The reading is 6010.509 m³
